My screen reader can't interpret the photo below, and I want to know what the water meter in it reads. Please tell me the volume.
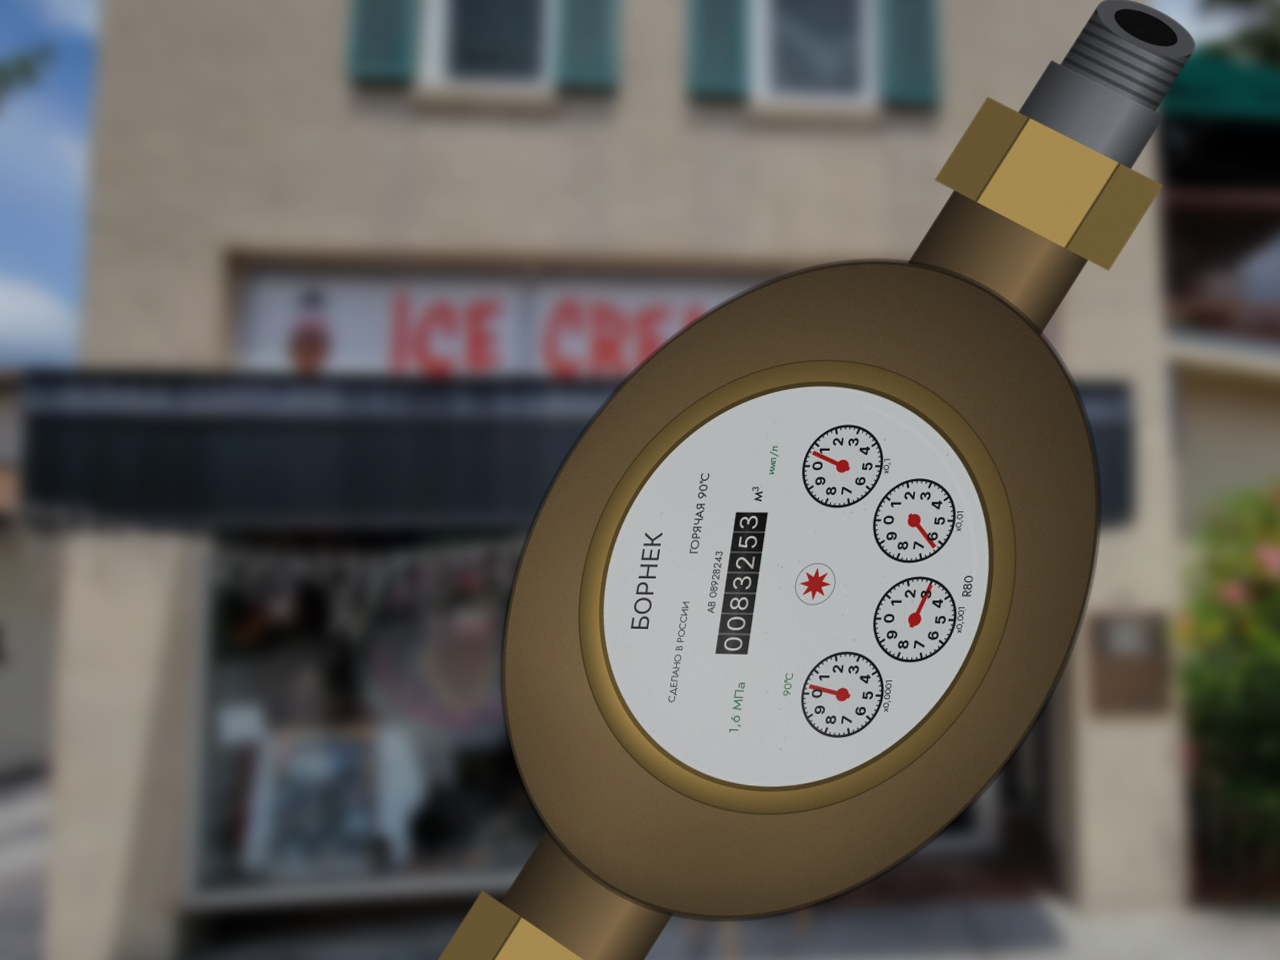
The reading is 83253.0630 m³
